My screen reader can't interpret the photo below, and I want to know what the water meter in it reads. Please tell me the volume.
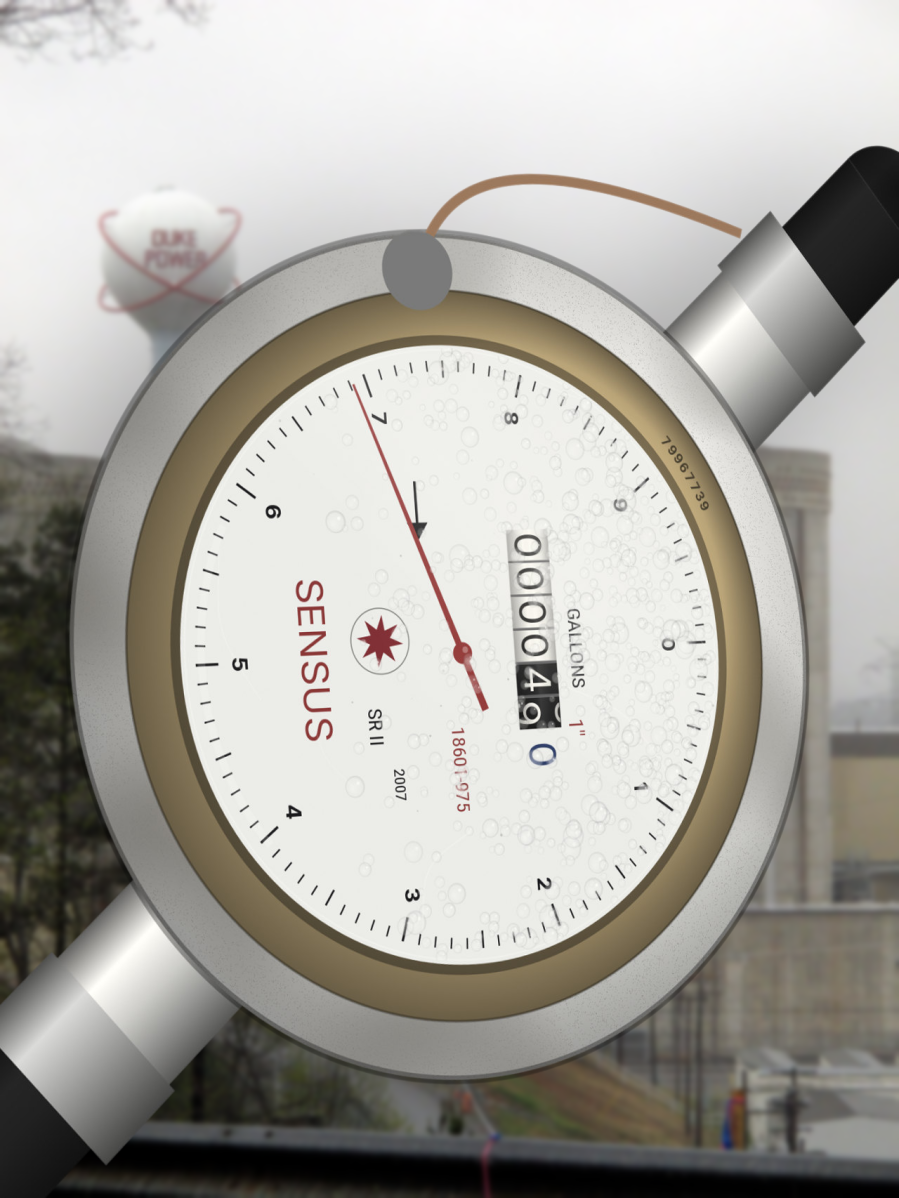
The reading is 486.9 gal
